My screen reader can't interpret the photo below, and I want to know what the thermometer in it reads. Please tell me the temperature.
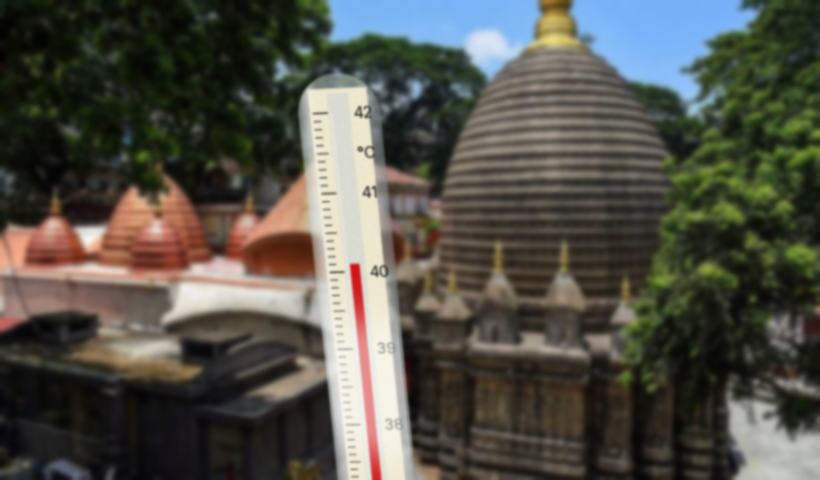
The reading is 40.1 °C
